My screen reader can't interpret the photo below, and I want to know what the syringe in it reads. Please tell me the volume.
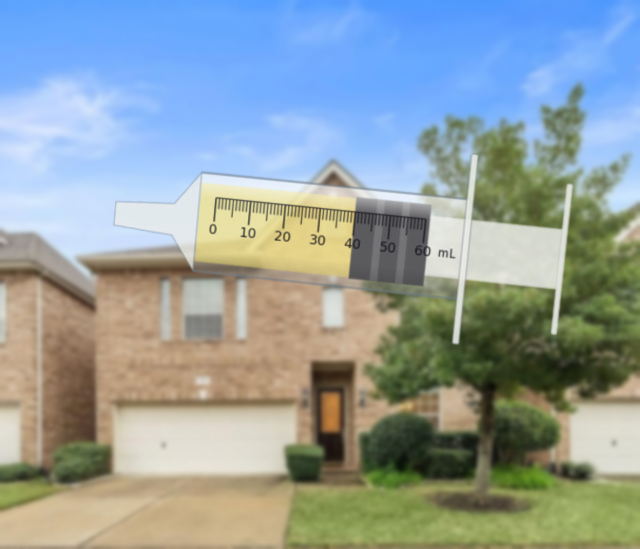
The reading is 40 mL
